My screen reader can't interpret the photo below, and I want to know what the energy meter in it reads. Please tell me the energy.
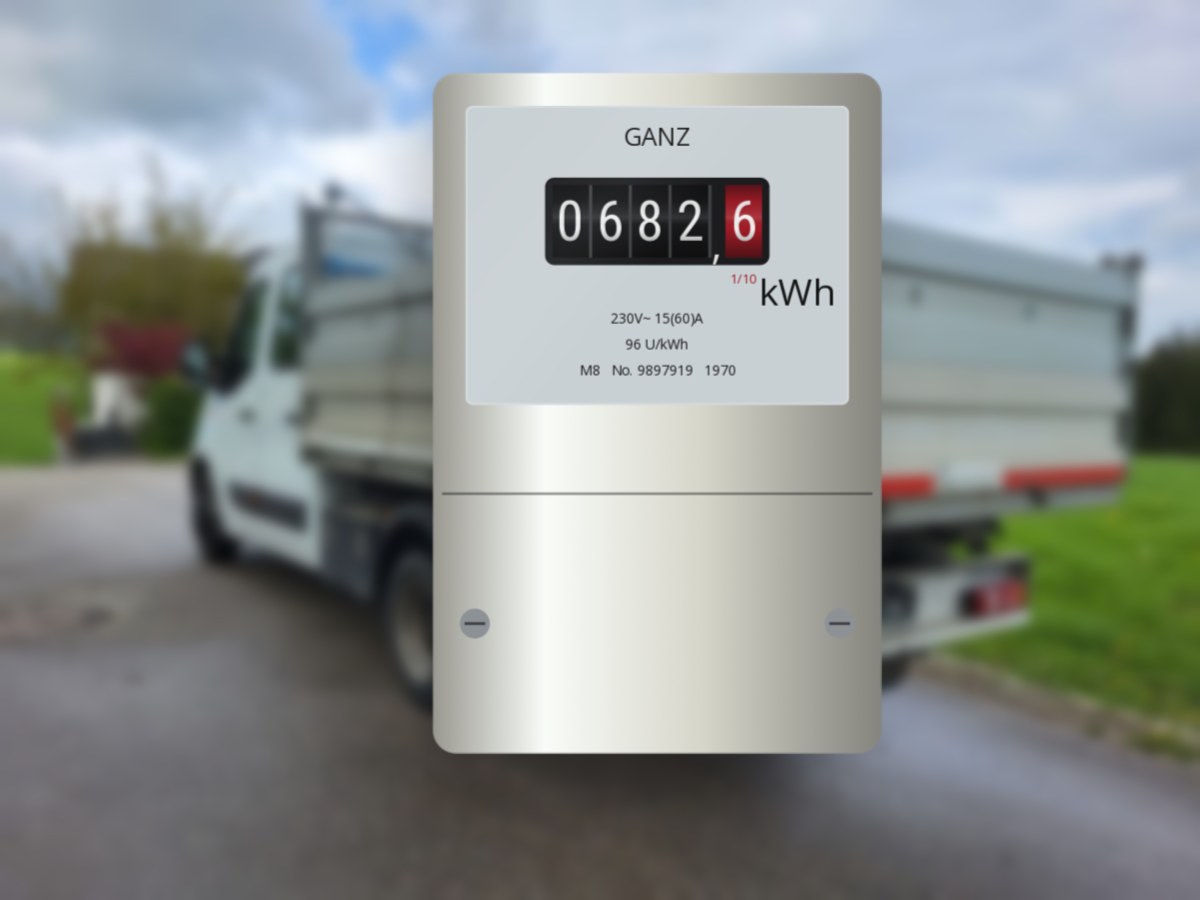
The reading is 682.6 kWh
